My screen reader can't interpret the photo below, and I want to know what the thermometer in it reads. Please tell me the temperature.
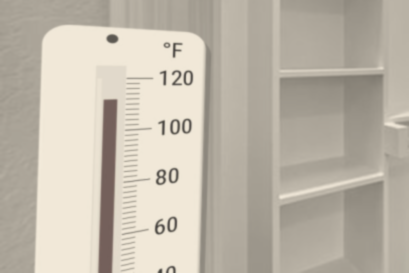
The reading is 112 °F
